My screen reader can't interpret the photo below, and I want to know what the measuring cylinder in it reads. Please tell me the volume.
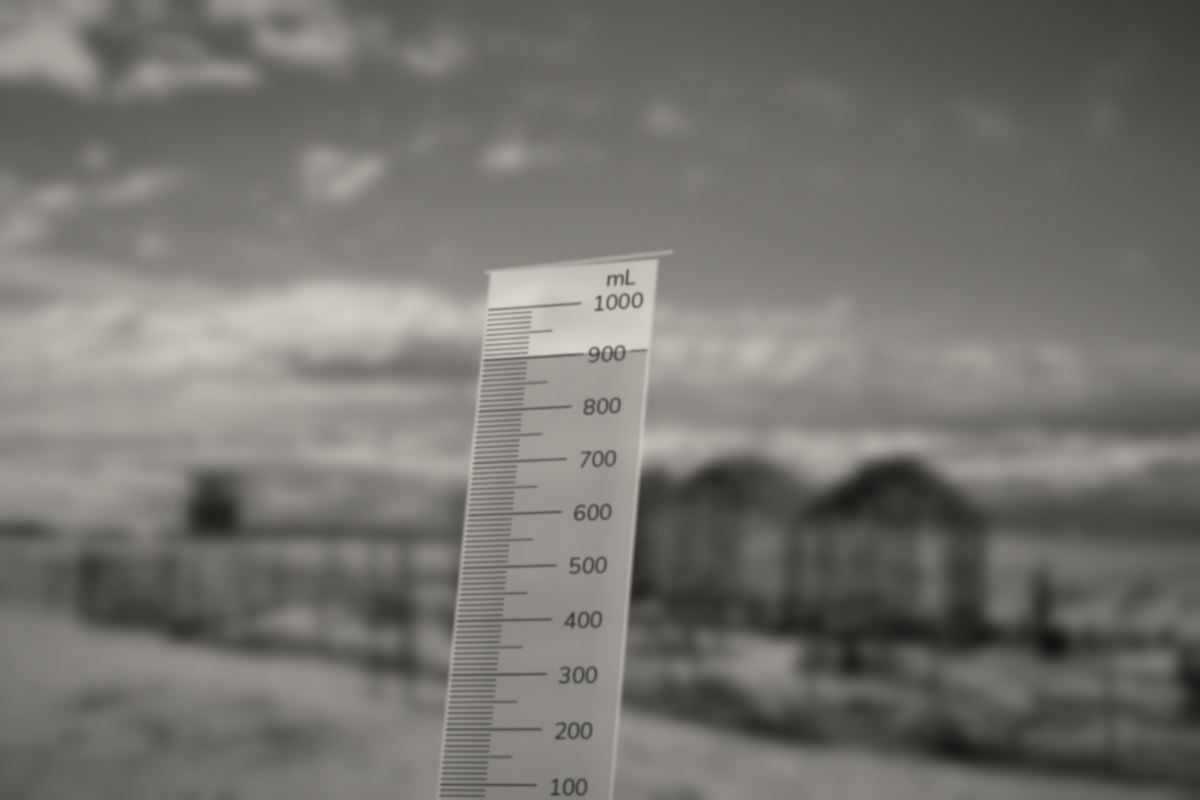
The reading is 900 mL
